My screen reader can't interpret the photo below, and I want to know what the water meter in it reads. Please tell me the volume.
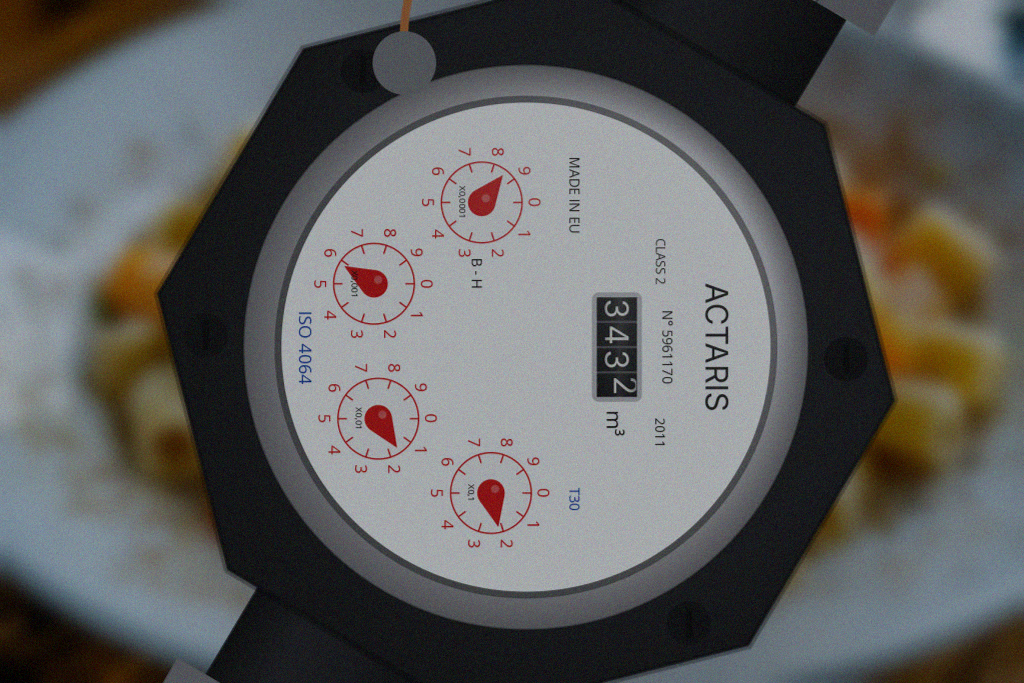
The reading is 3432.2158 m³
